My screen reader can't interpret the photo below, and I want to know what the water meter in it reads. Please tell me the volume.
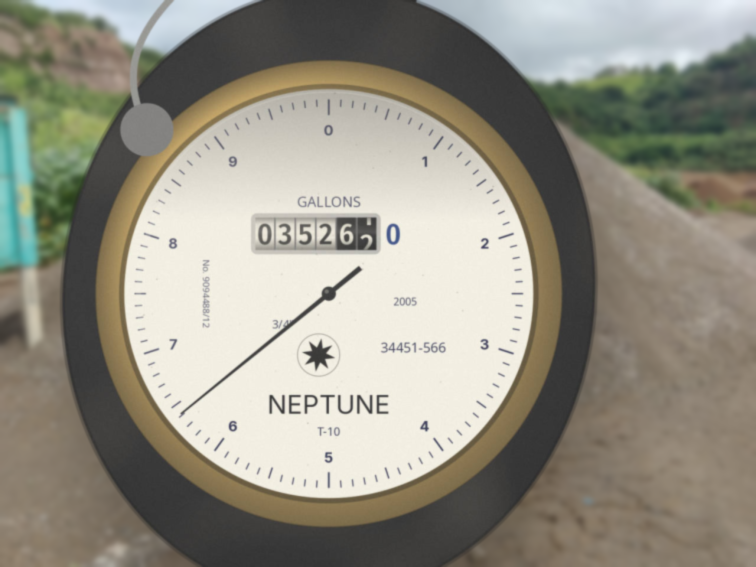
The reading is 352616.4 gal
